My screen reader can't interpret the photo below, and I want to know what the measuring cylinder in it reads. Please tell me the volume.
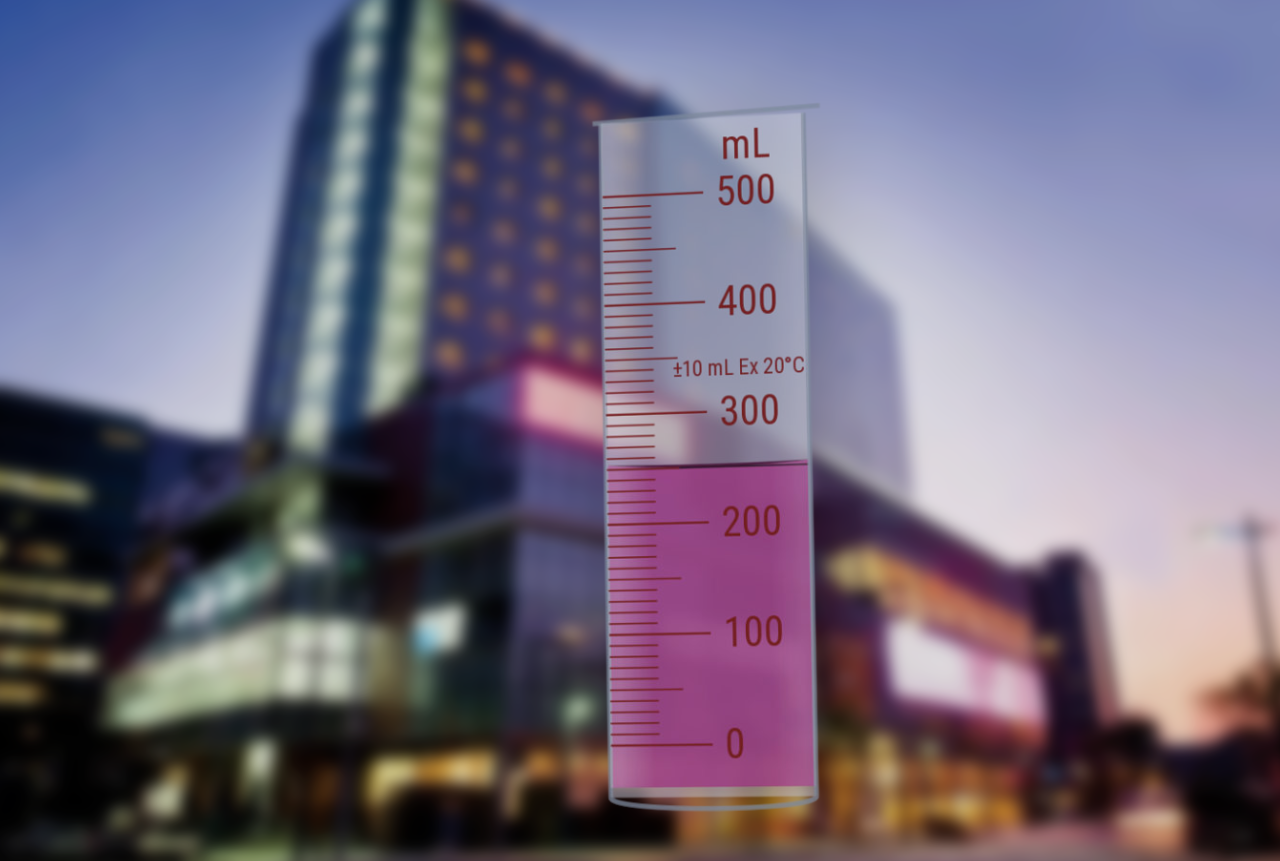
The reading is 250 mL
